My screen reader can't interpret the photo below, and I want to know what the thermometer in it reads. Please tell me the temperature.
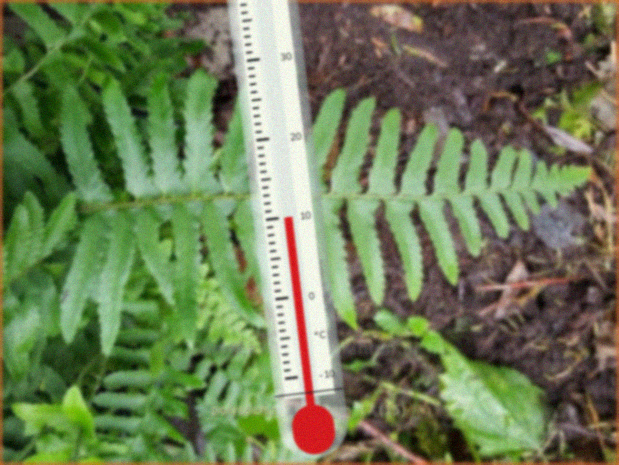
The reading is 10 °C
